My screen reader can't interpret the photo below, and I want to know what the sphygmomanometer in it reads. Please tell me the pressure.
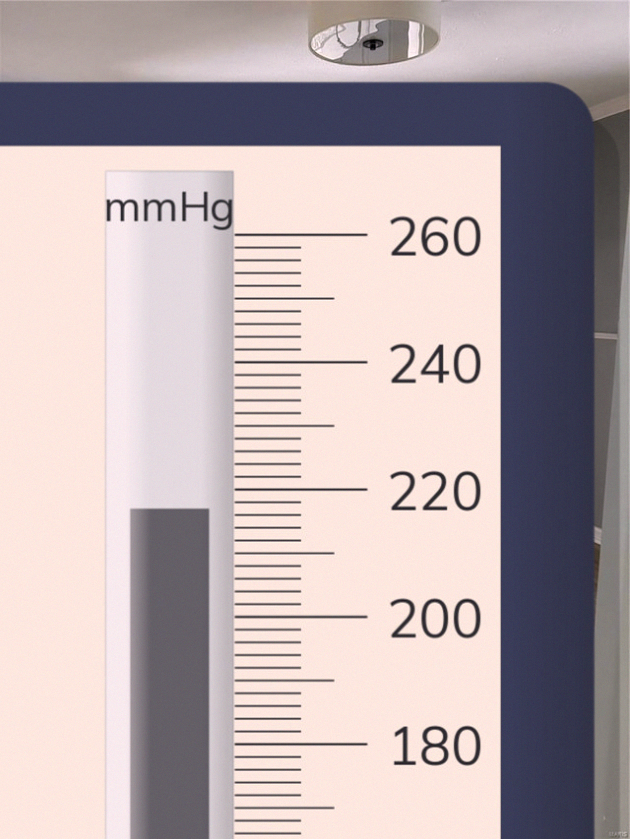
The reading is 217 mmHg
